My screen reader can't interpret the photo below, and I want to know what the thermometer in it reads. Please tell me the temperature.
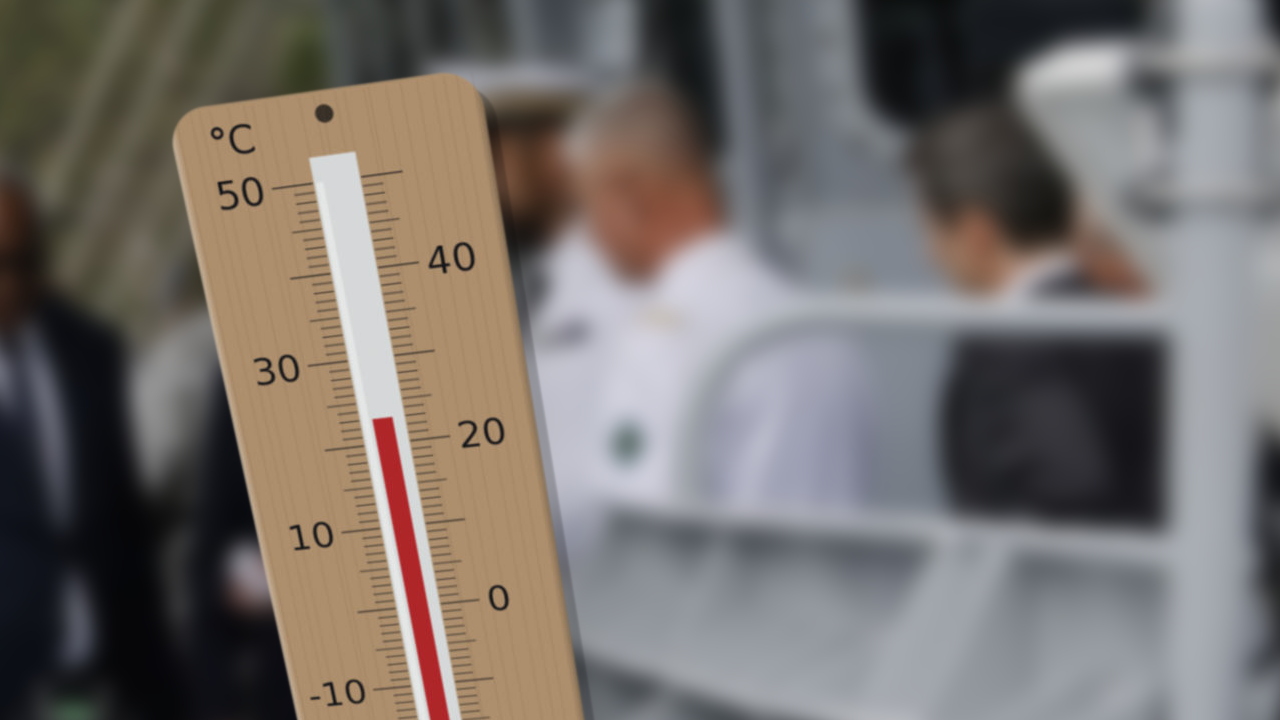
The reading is 23 °C
